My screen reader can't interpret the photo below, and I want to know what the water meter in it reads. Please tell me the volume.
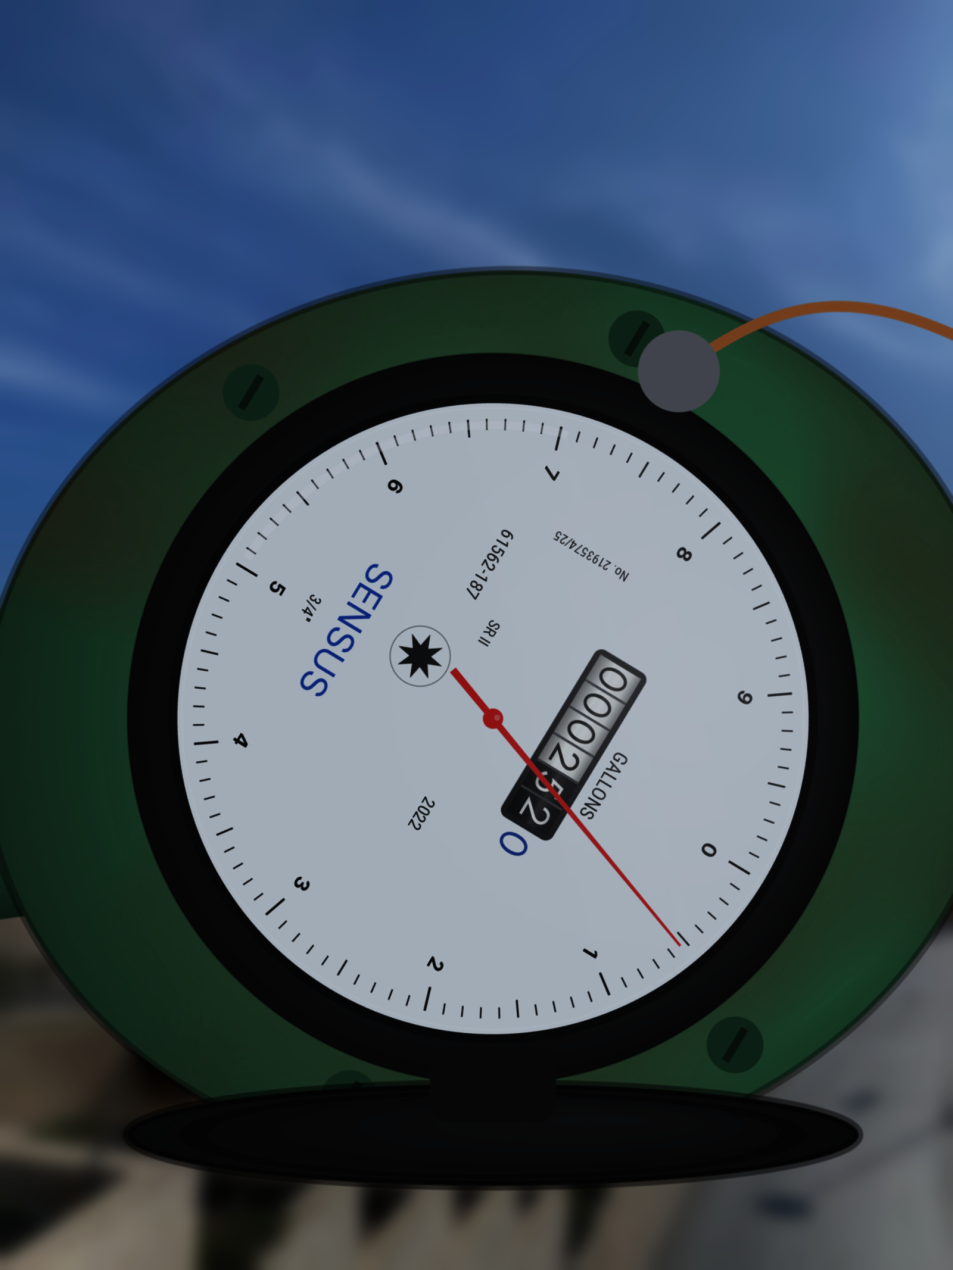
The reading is 2520.5 gal
